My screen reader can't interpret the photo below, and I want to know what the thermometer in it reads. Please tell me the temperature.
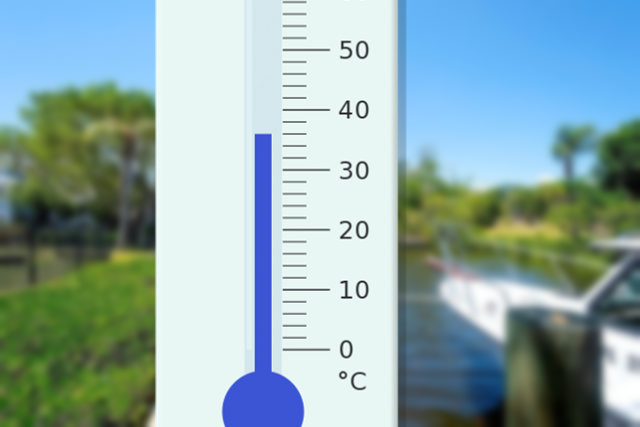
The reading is 36 °C
